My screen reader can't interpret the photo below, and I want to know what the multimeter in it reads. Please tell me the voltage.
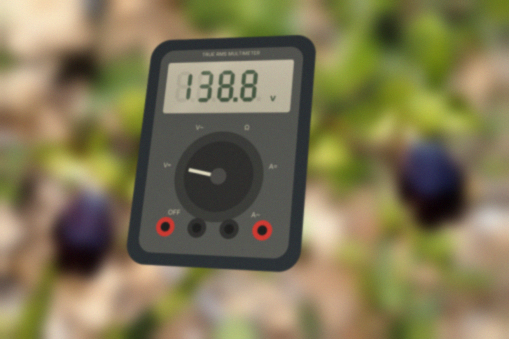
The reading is 138.8 V
